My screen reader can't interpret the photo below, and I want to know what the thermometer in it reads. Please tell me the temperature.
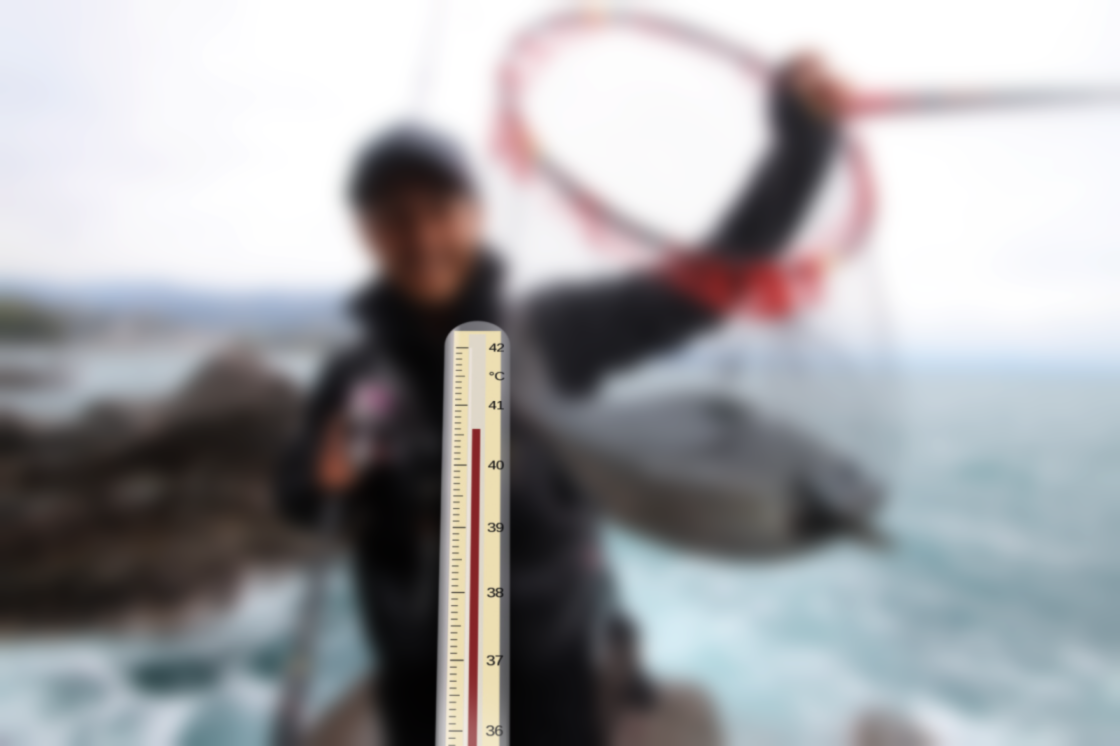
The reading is 40.6 °C
